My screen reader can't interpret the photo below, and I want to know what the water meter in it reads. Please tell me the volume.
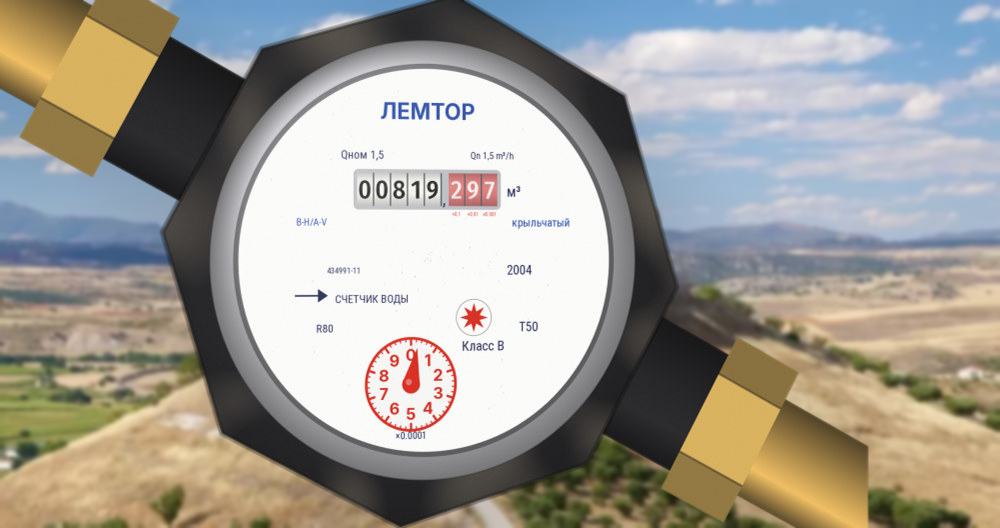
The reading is 819.2970 m³
